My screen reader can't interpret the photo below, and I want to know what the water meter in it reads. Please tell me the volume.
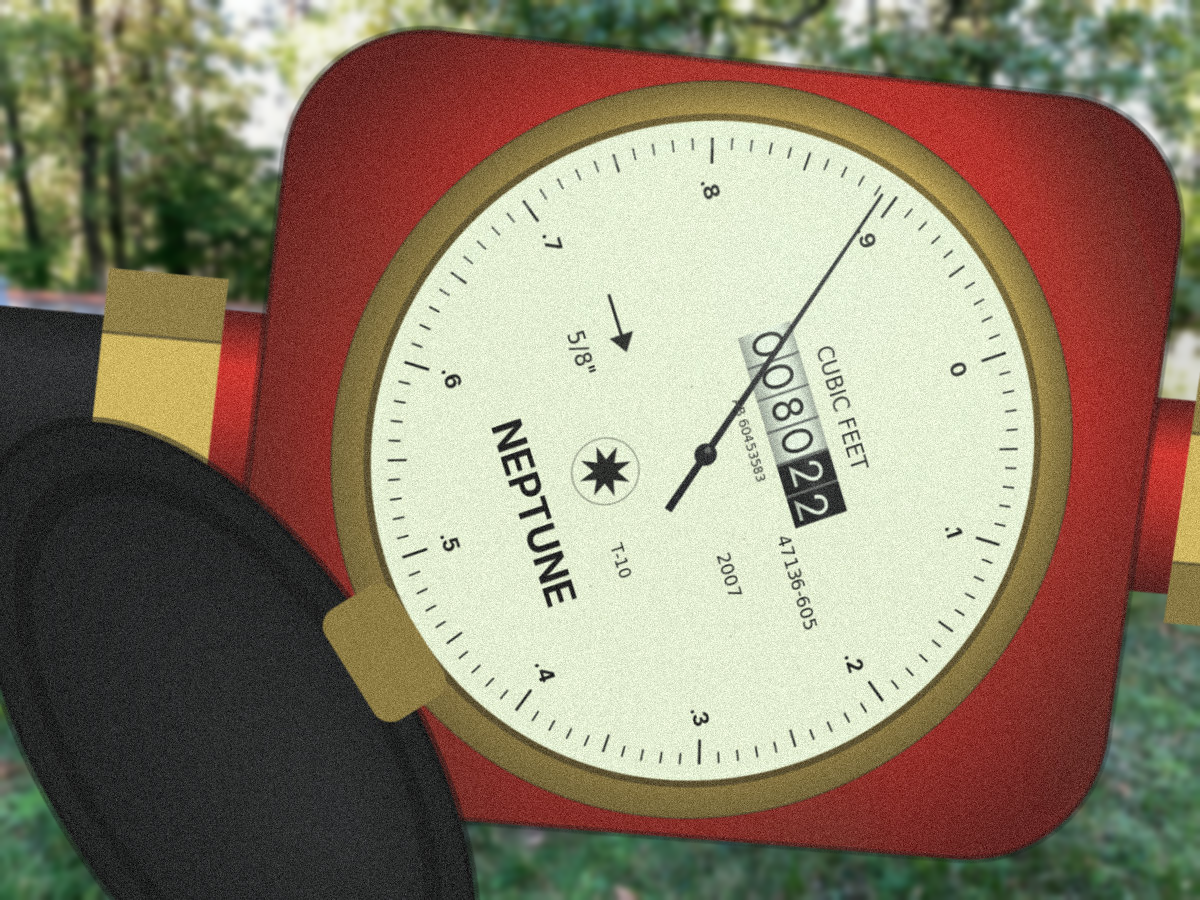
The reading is 8021.89 ft³
